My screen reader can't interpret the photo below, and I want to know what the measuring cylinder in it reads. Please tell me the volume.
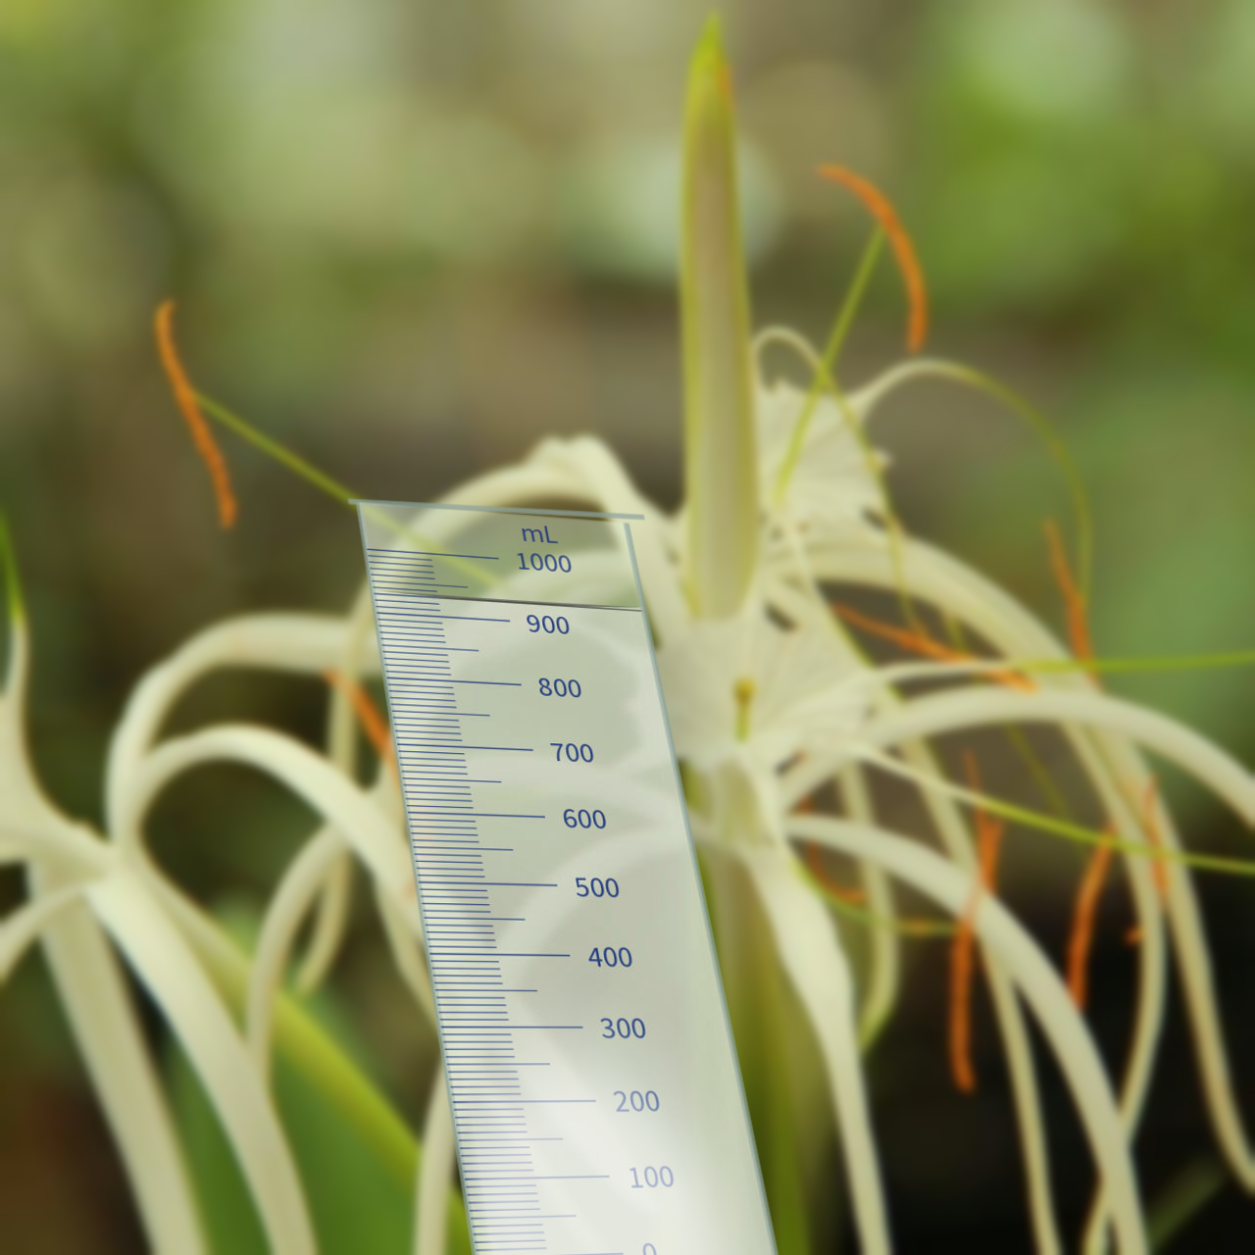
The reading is 930 mL
